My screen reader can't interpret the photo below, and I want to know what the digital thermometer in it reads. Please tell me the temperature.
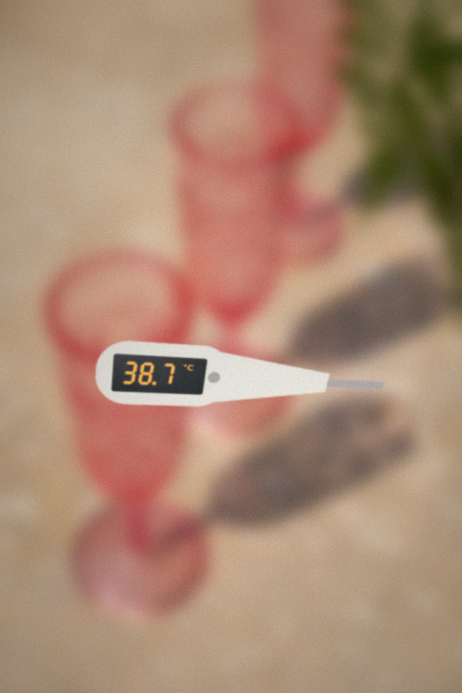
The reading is 38.7 °C
